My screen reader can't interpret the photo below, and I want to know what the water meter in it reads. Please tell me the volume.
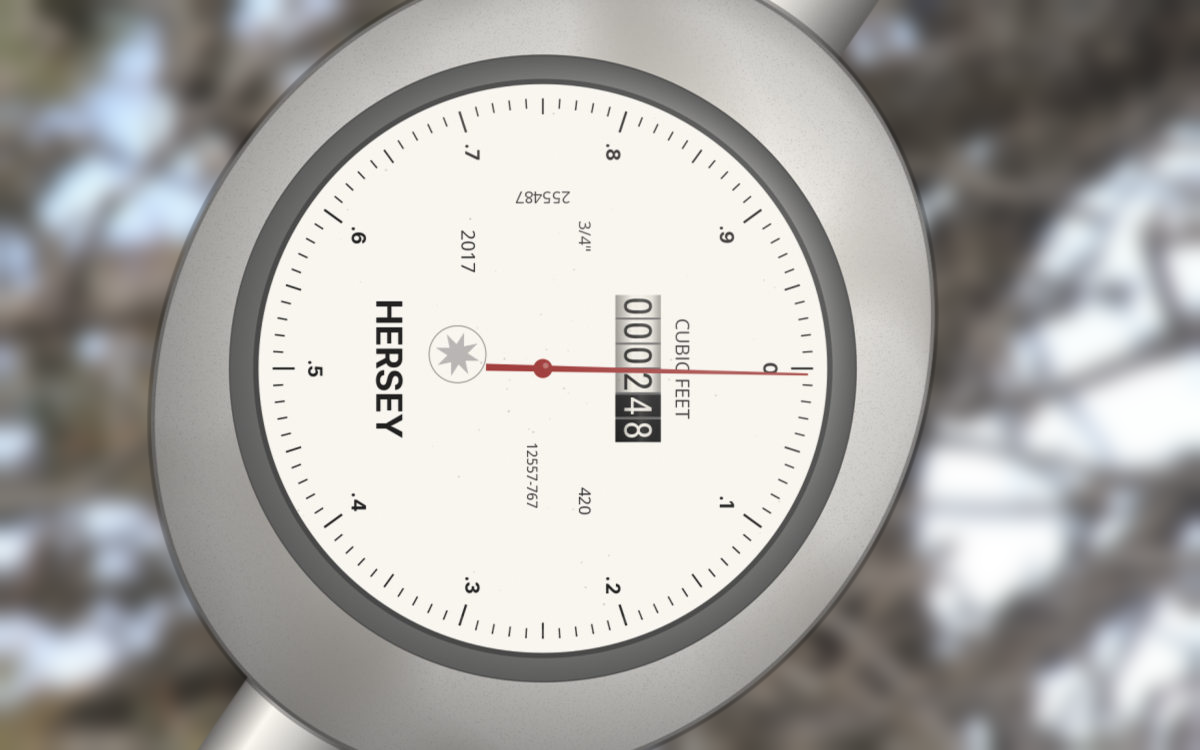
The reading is 248.00 ft³
